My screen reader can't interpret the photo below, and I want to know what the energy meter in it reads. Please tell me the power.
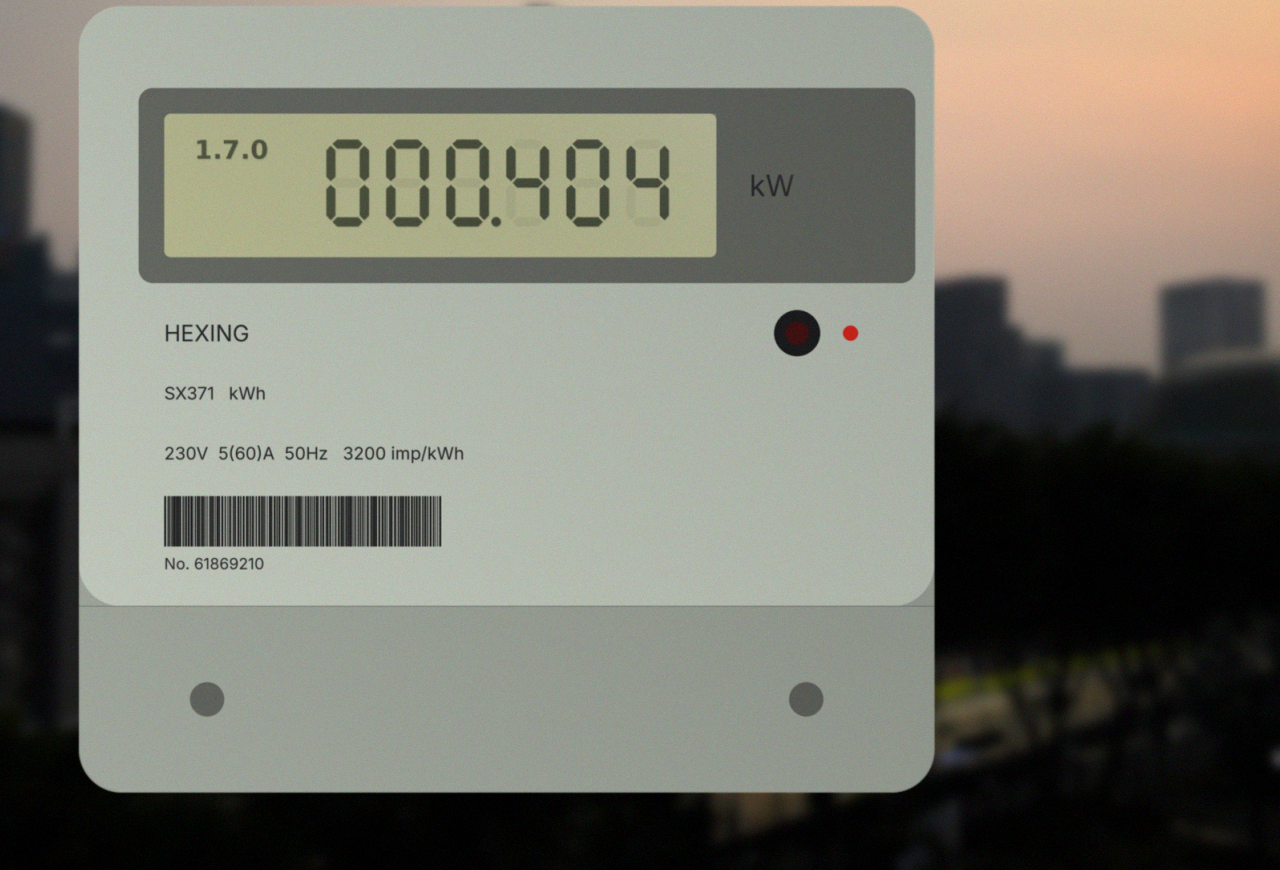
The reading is 0.404 kW
